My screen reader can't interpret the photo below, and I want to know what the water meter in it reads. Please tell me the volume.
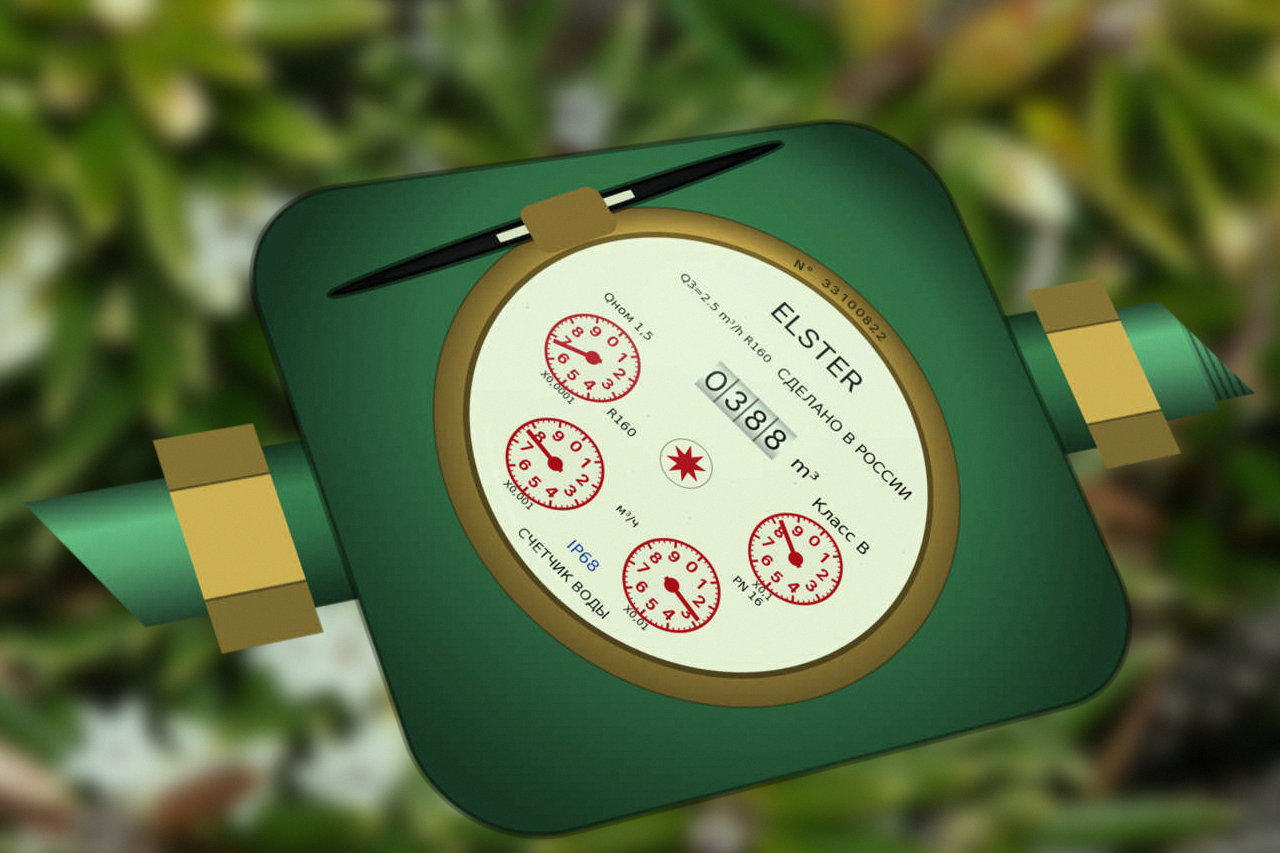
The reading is 388.8276 m³
